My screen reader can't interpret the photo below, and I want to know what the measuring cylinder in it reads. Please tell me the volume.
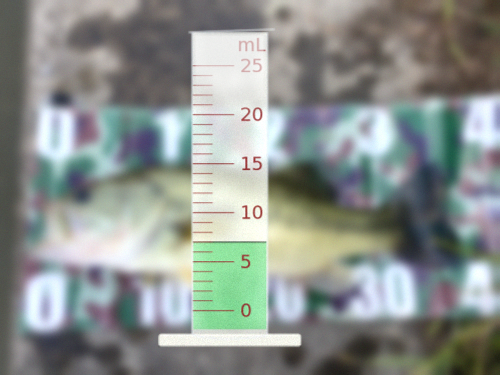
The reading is 7 mL
